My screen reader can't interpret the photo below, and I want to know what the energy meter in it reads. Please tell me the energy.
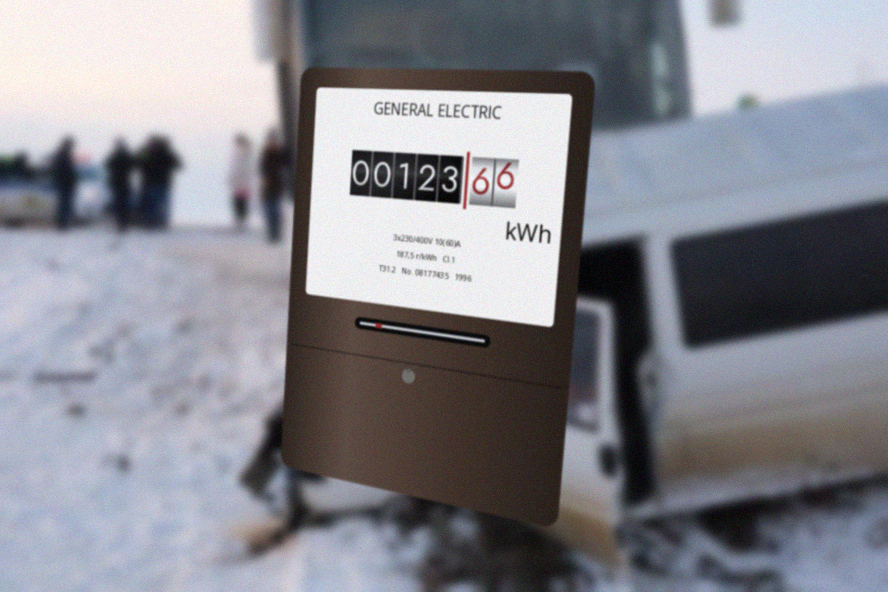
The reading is 123.66 kWh
